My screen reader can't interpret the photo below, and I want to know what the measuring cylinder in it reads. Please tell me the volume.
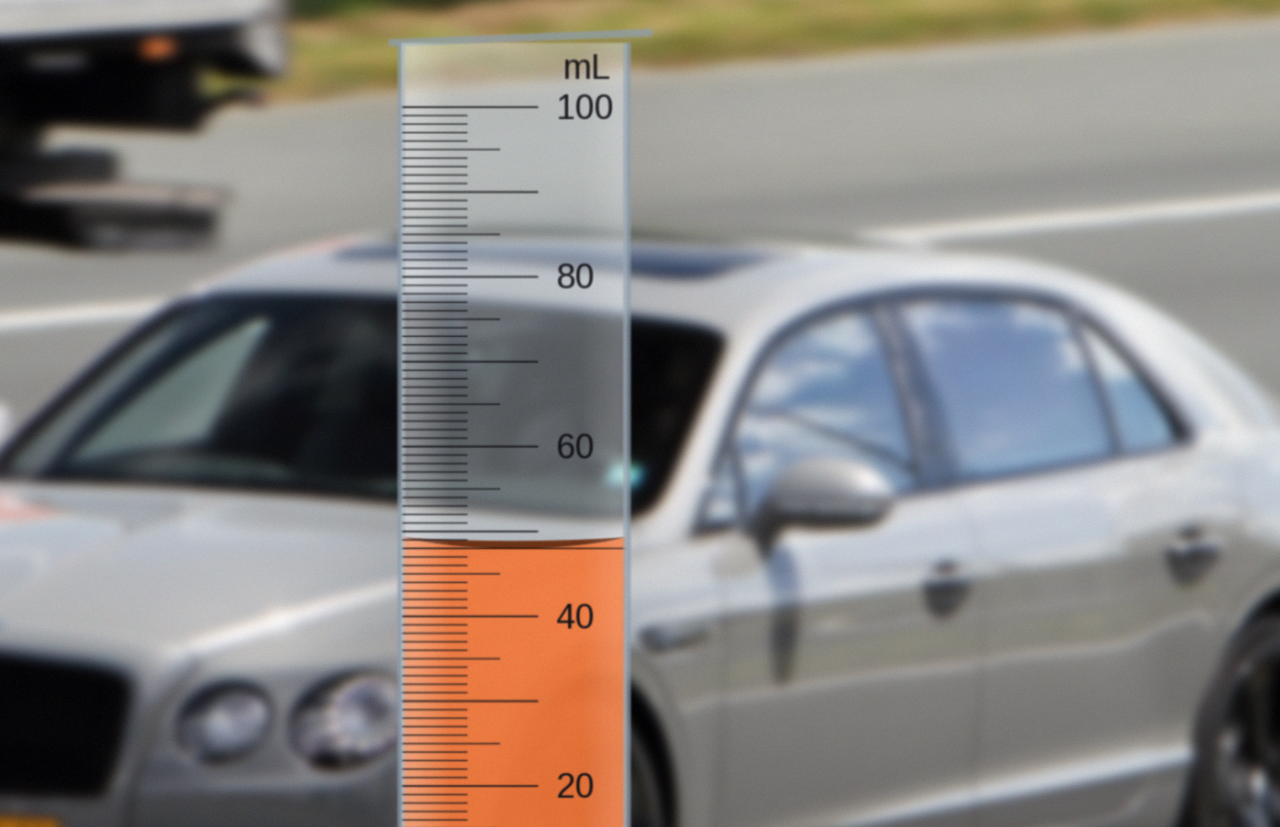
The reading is 48 mL
